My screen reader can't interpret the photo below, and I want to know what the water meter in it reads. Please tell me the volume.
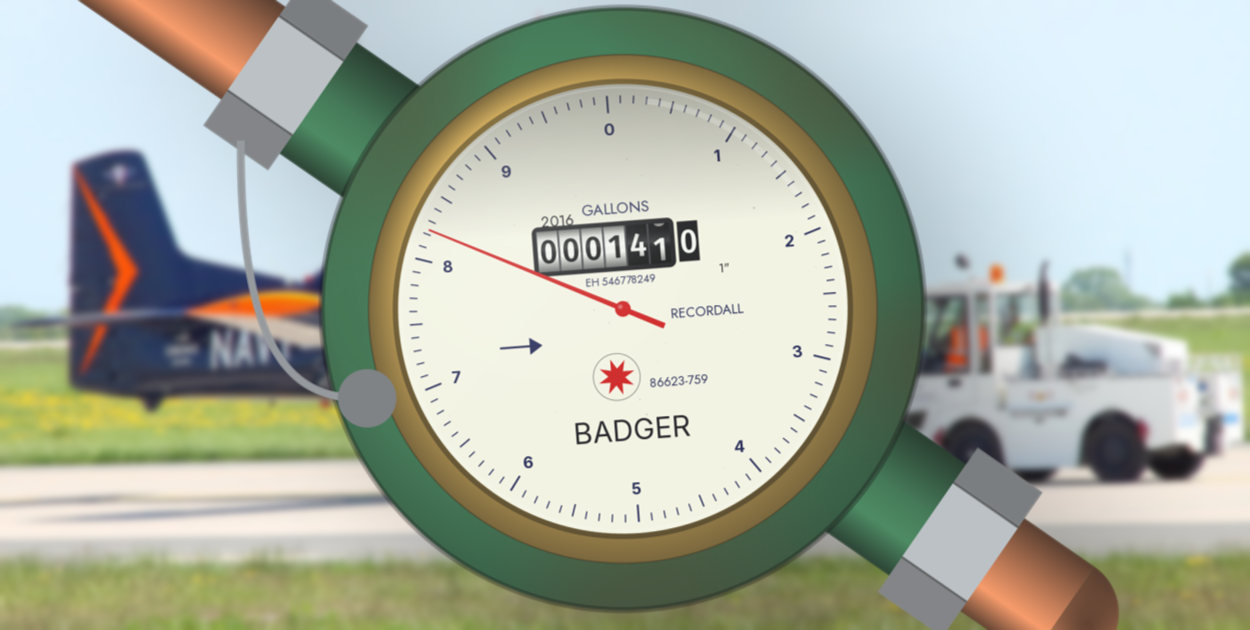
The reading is 1408.2 gal
